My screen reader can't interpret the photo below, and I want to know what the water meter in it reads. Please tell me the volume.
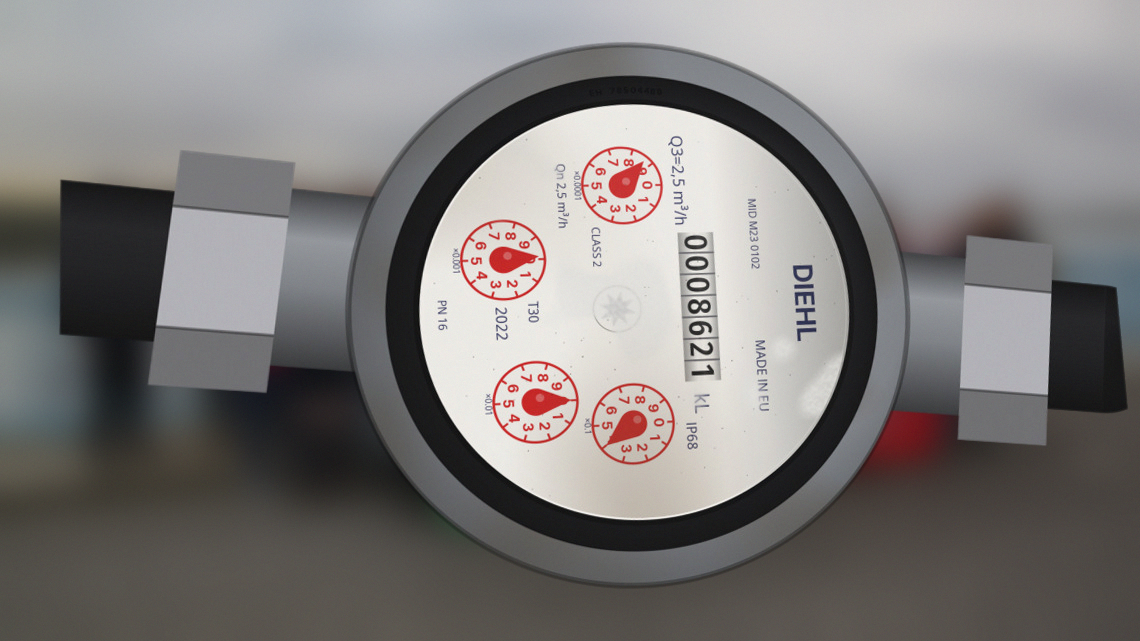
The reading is 8621.3998 kL
